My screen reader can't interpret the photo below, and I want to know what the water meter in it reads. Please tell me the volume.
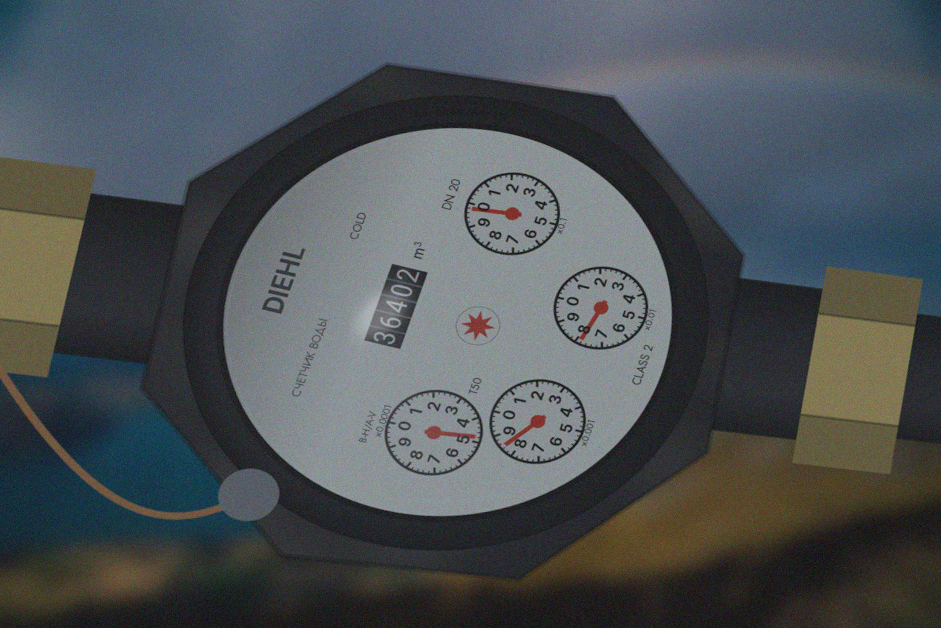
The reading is 36401.9784 m³
